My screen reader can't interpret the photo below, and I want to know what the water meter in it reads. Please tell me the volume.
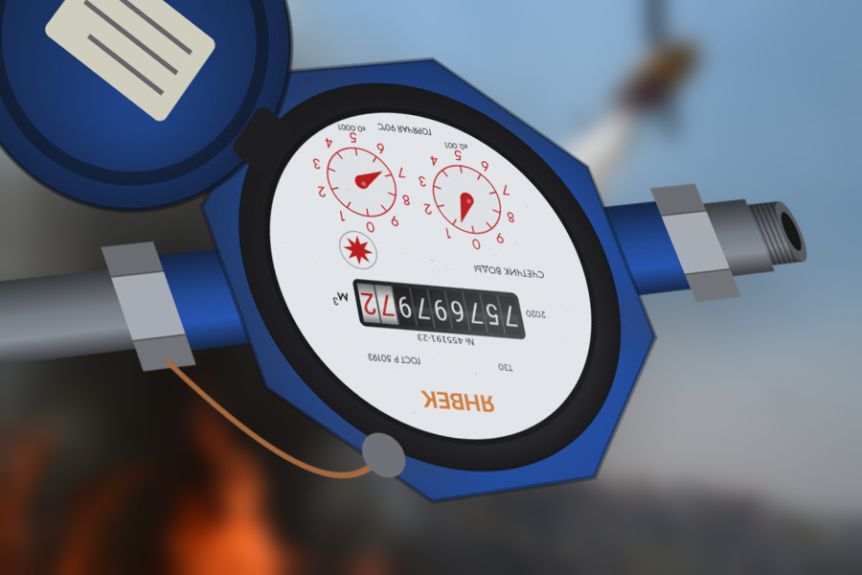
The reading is 7576979.7206 m³
